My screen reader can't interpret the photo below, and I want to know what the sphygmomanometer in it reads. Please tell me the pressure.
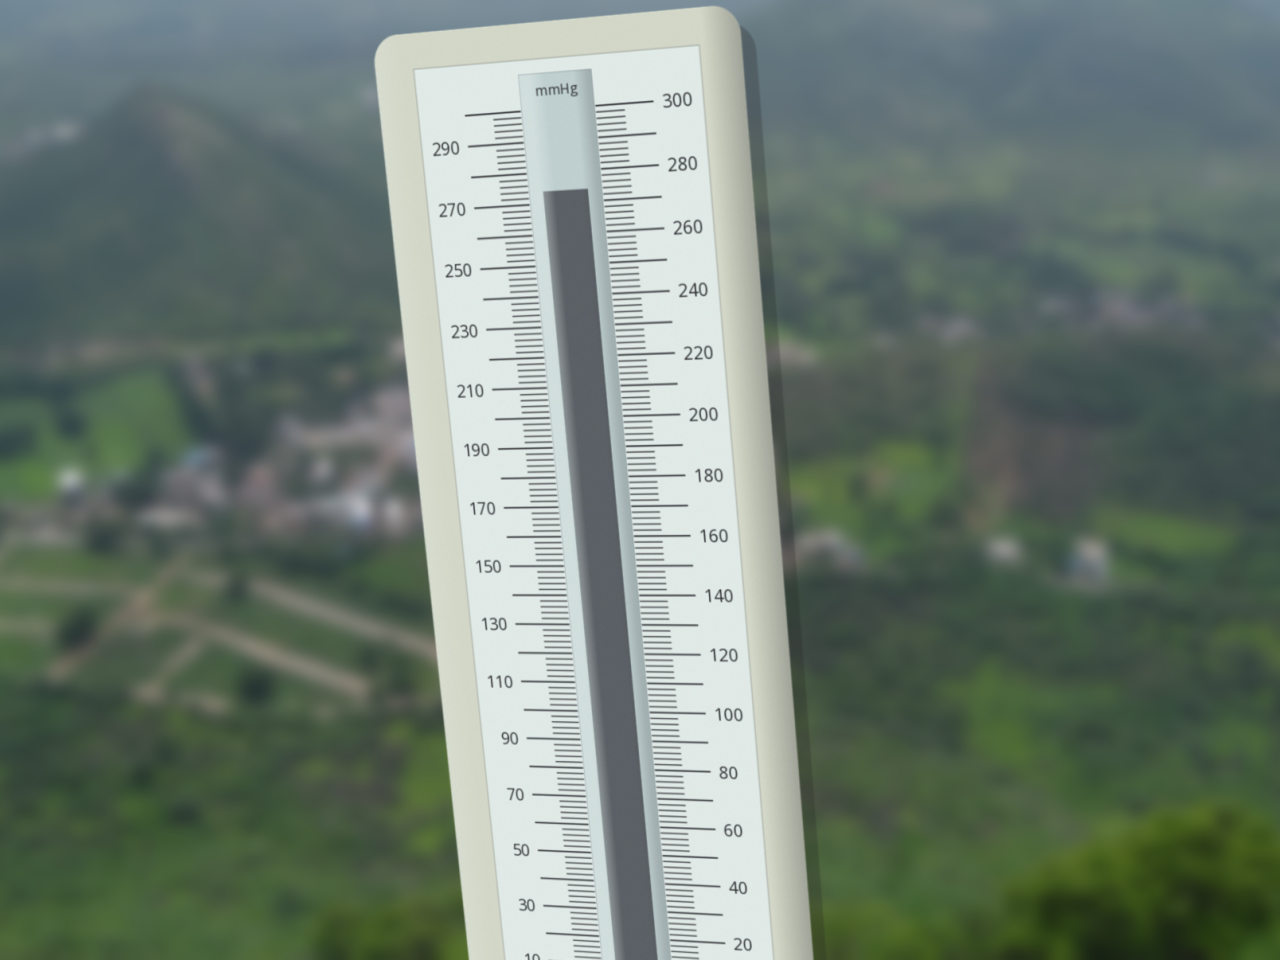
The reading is 274 mmHg
